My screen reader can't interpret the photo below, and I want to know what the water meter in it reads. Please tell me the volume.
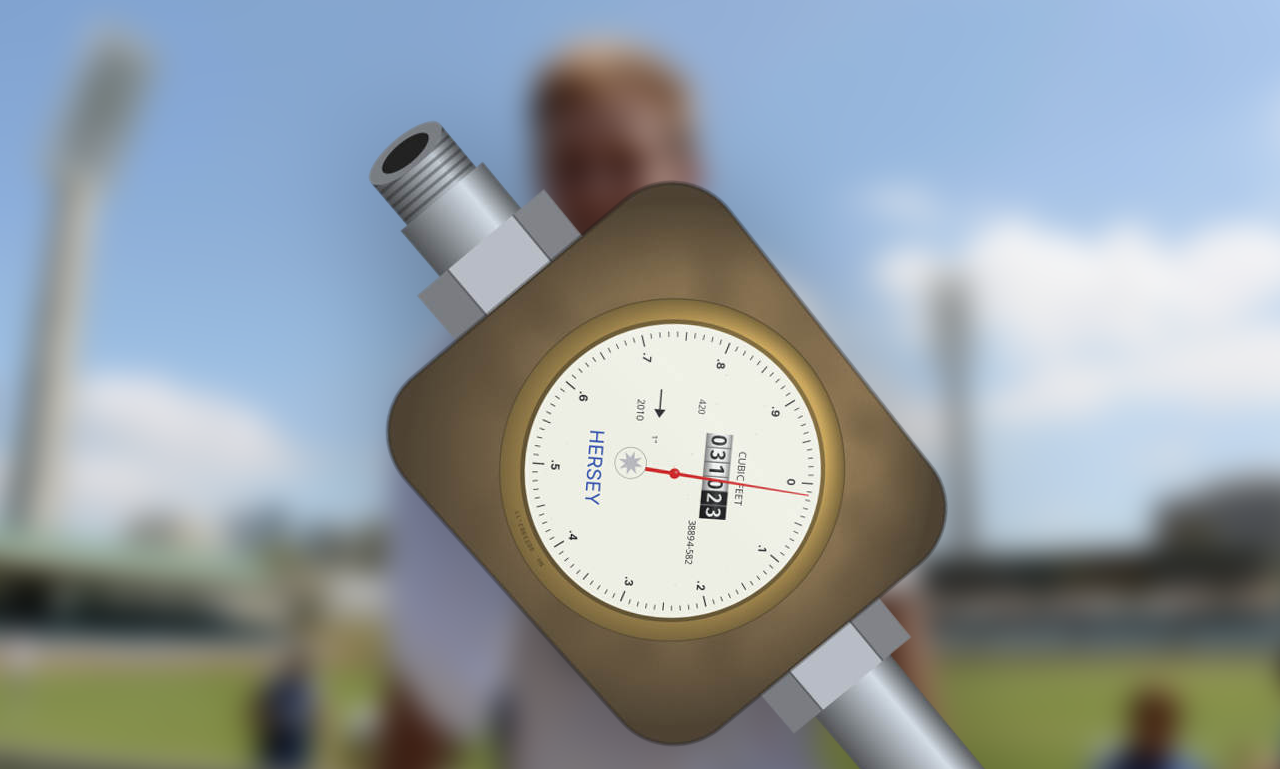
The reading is 31023.01 ft³
